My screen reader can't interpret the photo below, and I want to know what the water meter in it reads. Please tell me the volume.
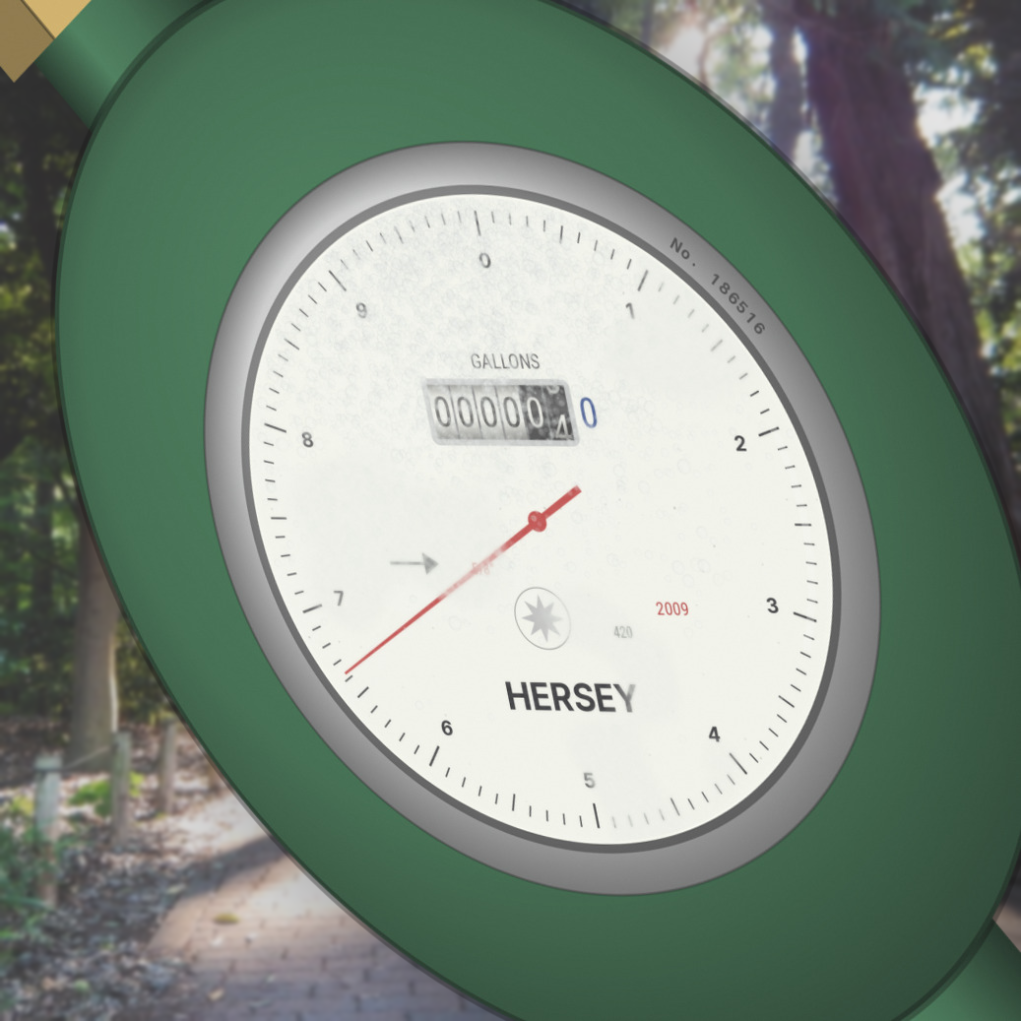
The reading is 36.6 gal
